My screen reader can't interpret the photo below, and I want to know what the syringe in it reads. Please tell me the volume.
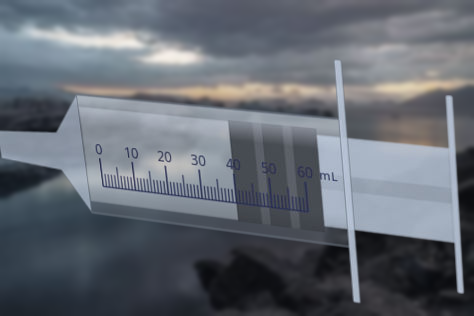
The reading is 40 mL
